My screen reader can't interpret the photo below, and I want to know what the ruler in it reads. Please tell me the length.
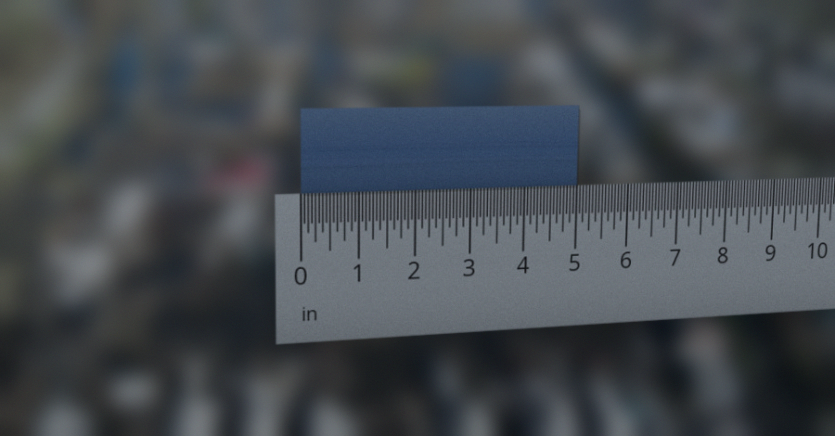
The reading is 5 in
